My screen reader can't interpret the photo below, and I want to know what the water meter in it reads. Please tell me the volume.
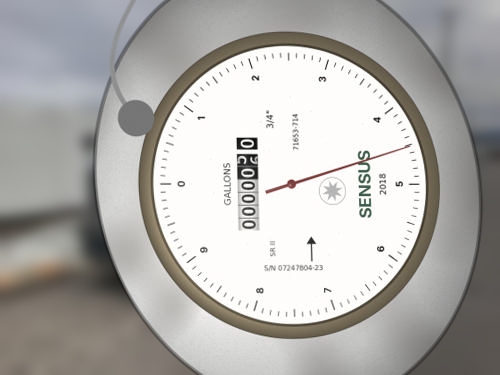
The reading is 54.5 gal
